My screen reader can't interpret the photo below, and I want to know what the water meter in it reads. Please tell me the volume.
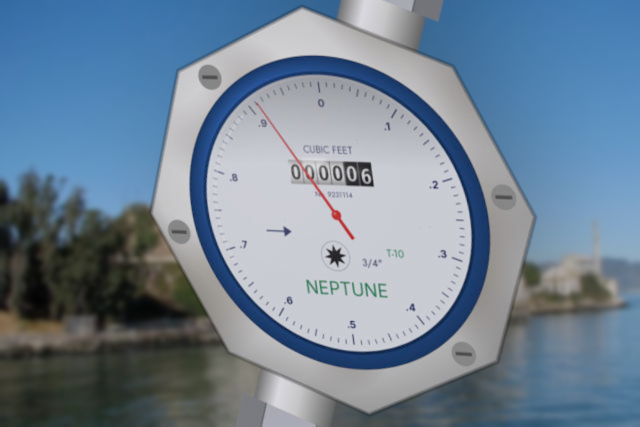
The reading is 5.91 ft³
